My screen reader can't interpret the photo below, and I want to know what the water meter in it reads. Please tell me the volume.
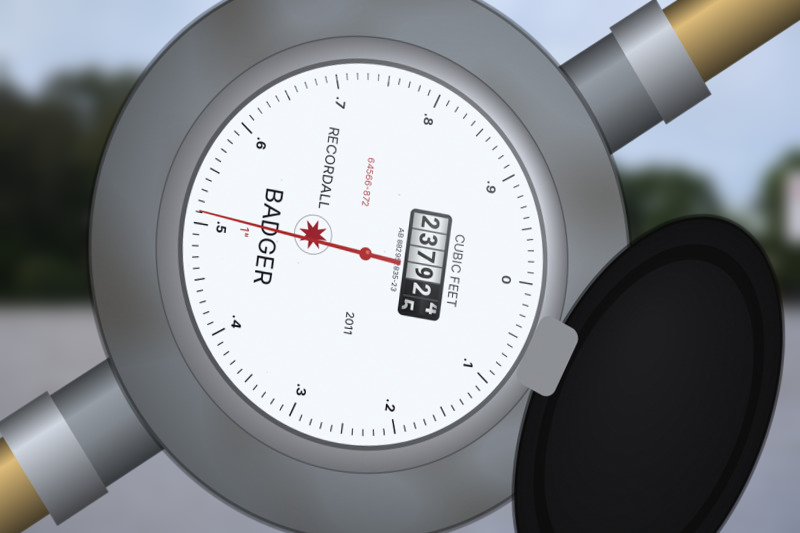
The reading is 237924.51 ft³
